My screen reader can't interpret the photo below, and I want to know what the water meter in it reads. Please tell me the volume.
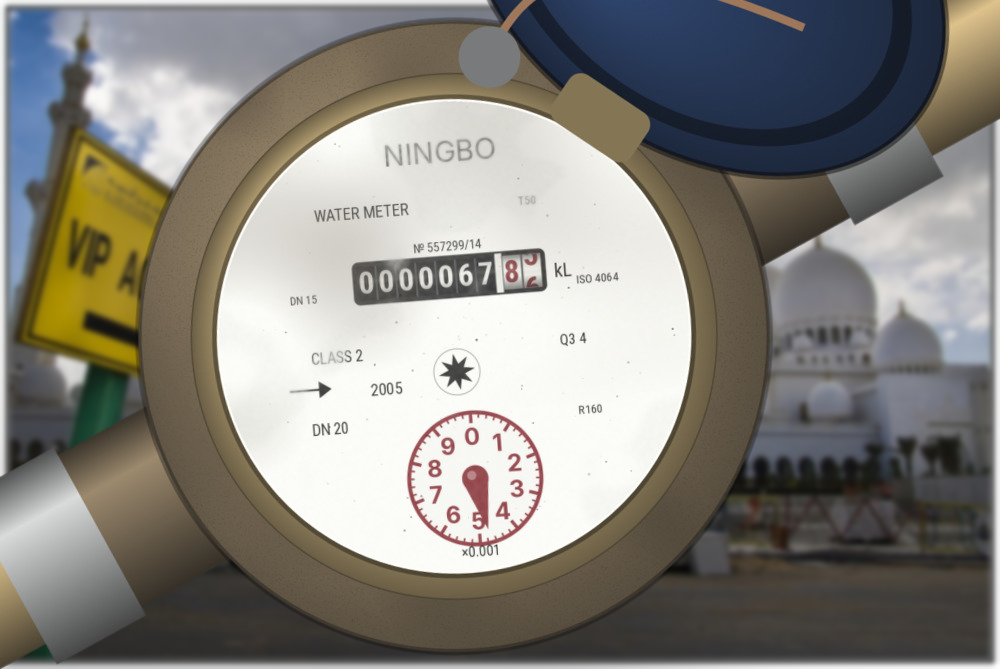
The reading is 67.854 kL
